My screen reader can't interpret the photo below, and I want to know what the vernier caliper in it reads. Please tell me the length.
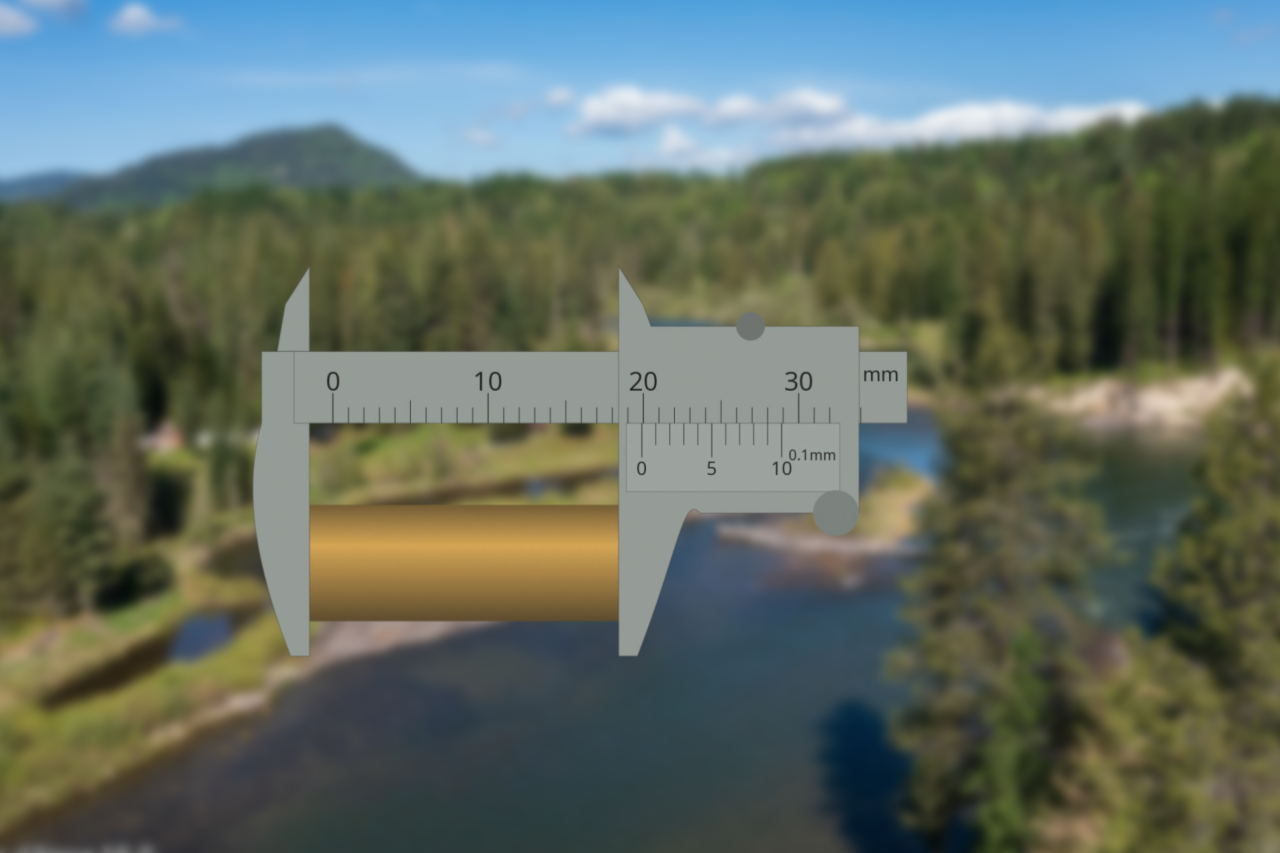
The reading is 19.9 mm
